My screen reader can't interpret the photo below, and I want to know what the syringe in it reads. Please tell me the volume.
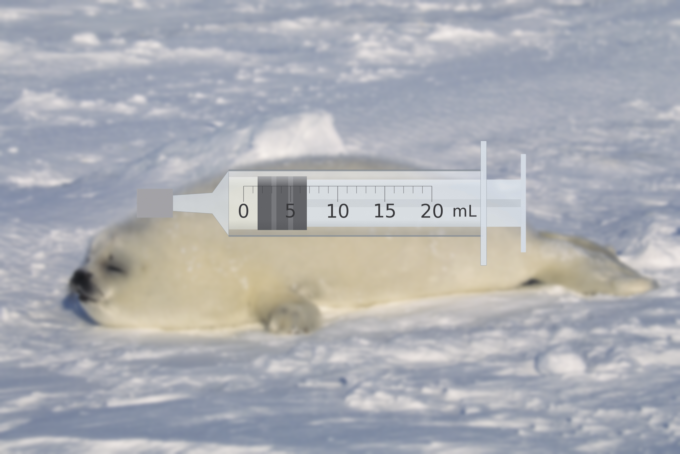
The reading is 1.5 mL
